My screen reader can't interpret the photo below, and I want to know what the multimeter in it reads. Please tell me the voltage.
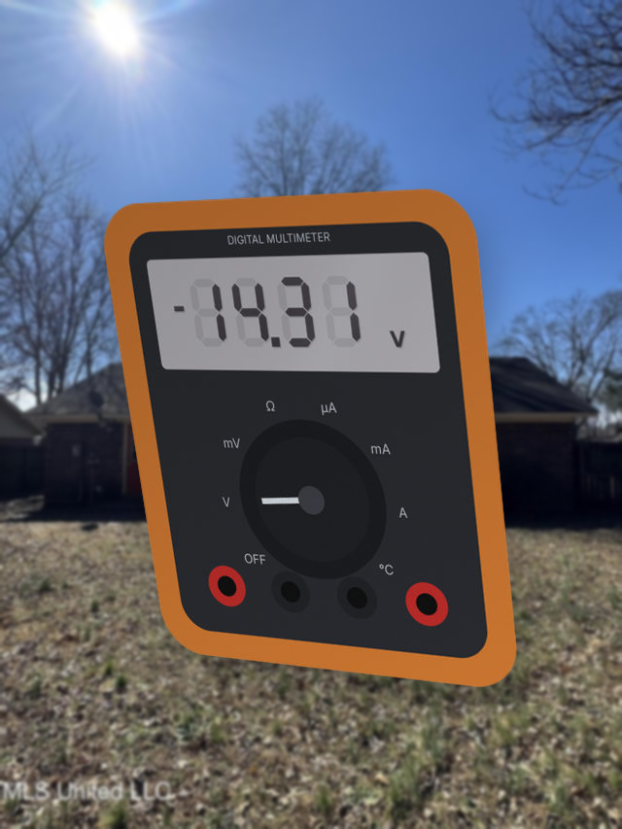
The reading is -14.31 V
